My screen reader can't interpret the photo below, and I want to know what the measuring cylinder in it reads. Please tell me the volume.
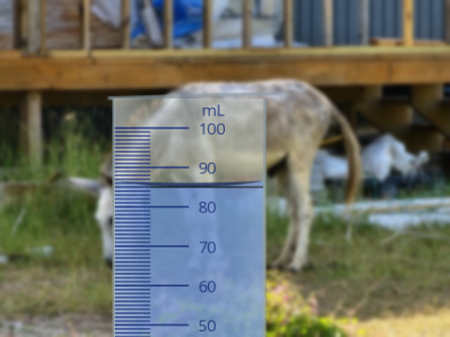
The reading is 85 mL
